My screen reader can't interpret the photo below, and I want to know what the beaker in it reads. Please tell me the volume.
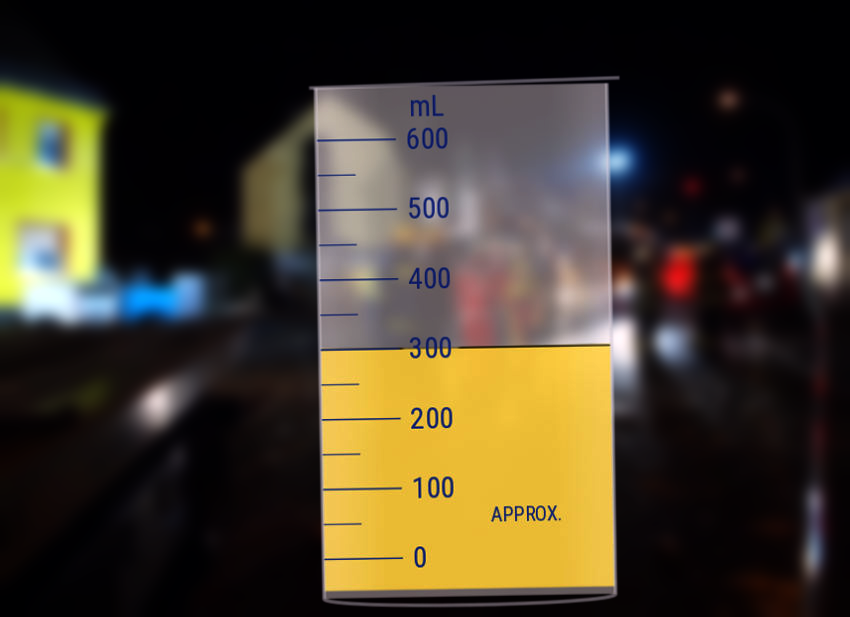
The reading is 300 mL
